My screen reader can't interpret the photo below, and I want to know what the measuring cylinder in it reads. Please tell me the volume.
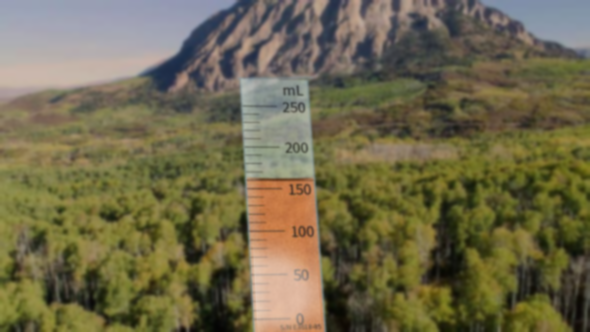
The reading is 160 mL
